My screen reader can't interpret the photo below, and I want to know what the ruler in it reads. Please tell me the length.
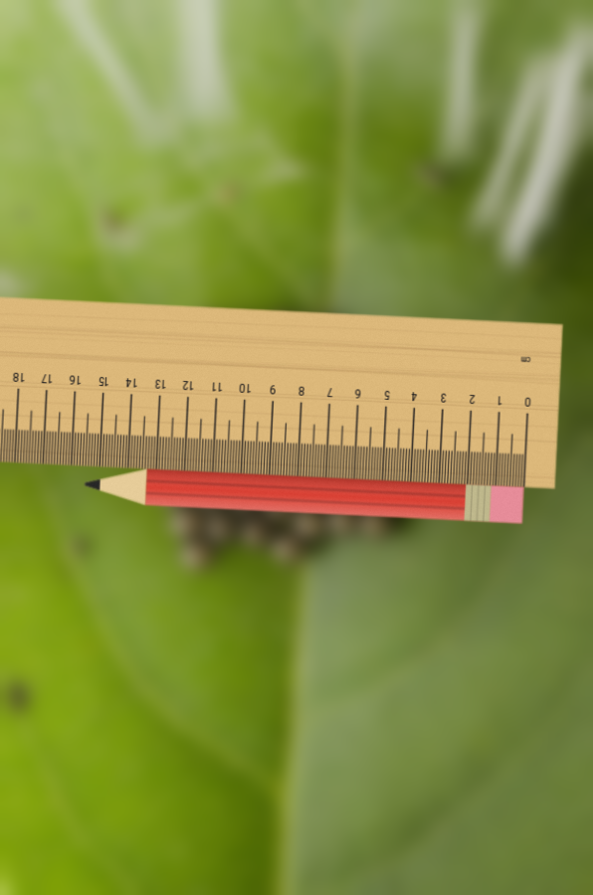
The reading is 15.5 cm
